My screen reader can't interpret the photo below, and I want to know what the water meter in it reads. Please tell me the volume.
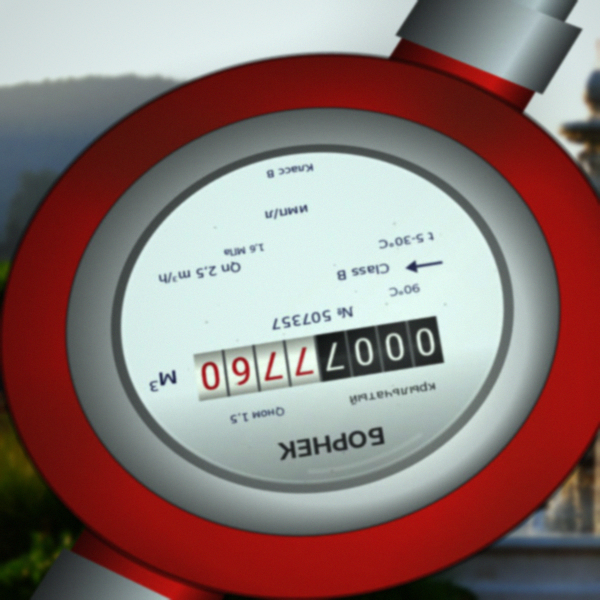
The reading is 7.7760 m³
